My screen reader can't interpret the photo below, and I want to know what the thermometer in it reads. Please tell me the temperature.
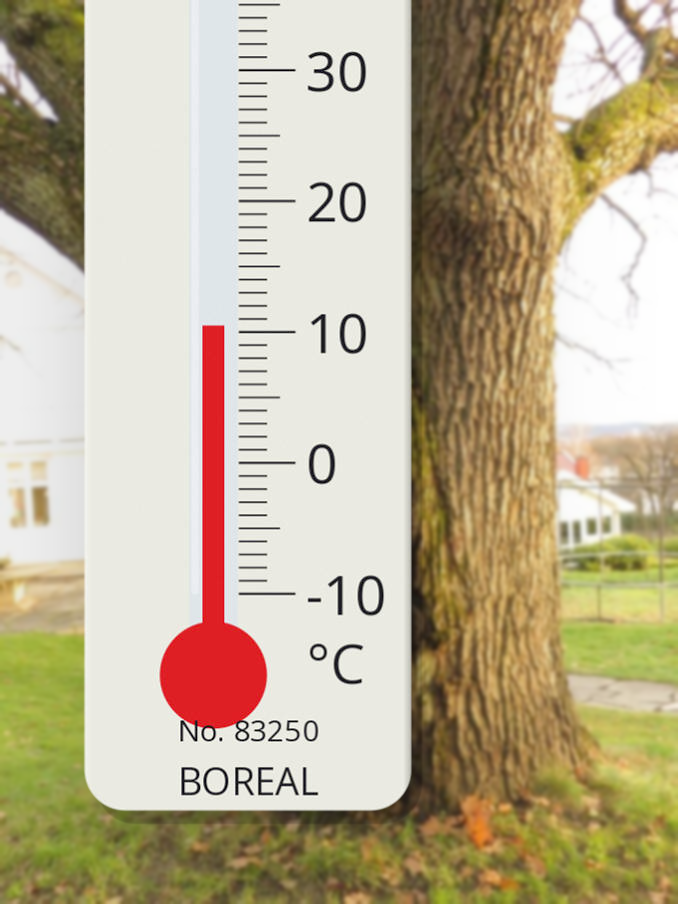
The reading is 10.5 °C
